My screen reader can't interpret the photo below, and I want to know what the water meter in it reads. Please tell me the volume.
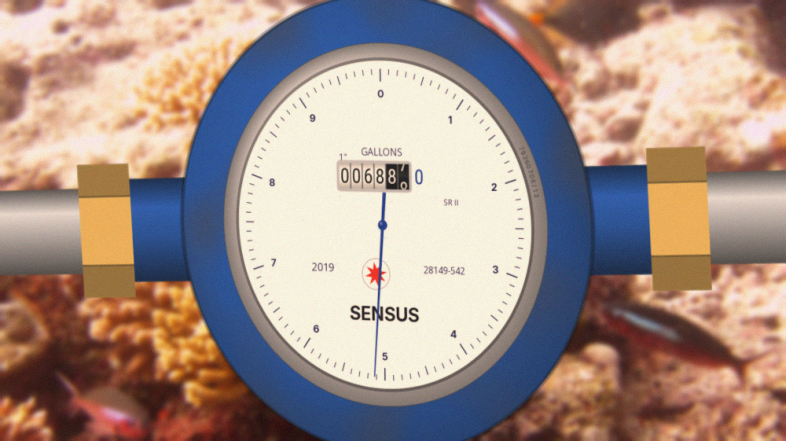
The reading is 68875.1 gal
